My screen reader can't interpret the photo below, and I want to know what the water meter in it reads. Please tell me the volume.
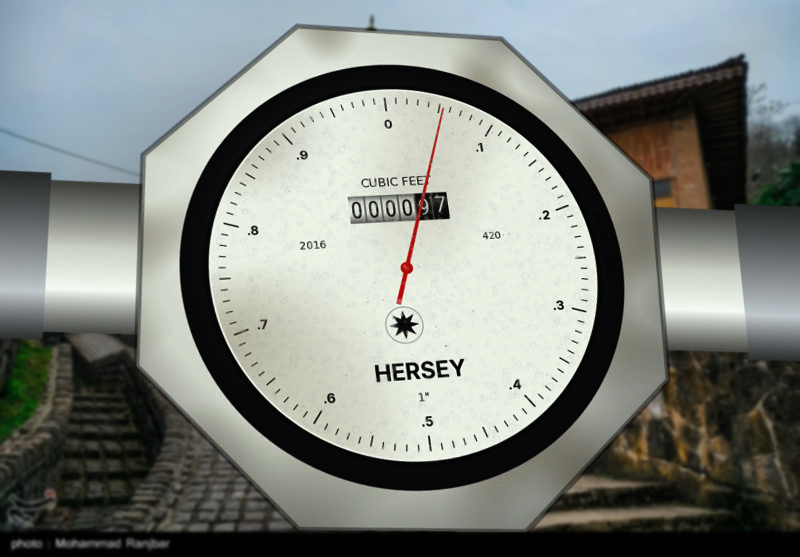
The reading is 97.05 ft³
